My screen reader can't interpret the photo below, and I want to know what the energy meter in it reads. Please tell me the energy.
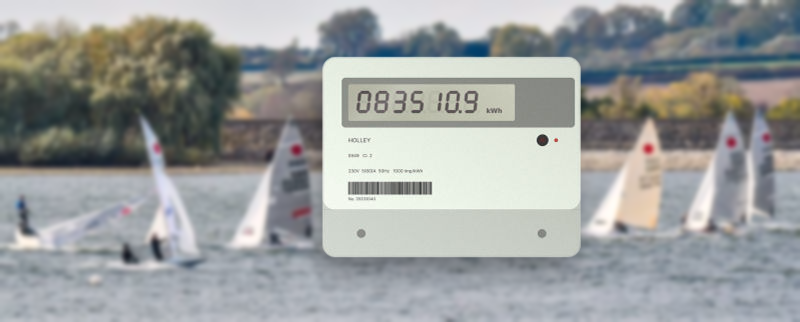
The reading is 83510.9 kWh
